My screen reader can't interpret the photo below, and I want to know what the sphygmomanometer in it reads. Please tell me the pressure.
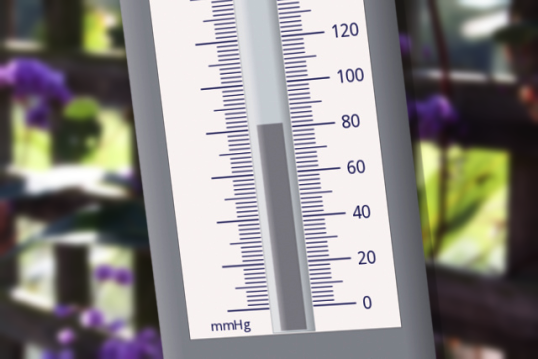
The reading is 82 mmHg
